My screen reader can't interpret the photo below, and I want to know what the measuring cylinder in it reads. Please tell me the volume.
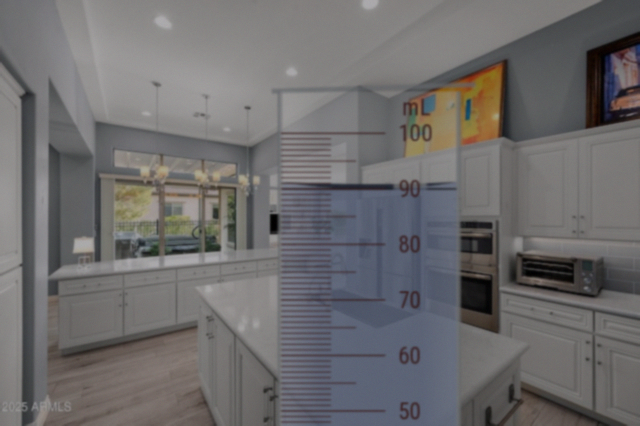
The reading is 90 mL
